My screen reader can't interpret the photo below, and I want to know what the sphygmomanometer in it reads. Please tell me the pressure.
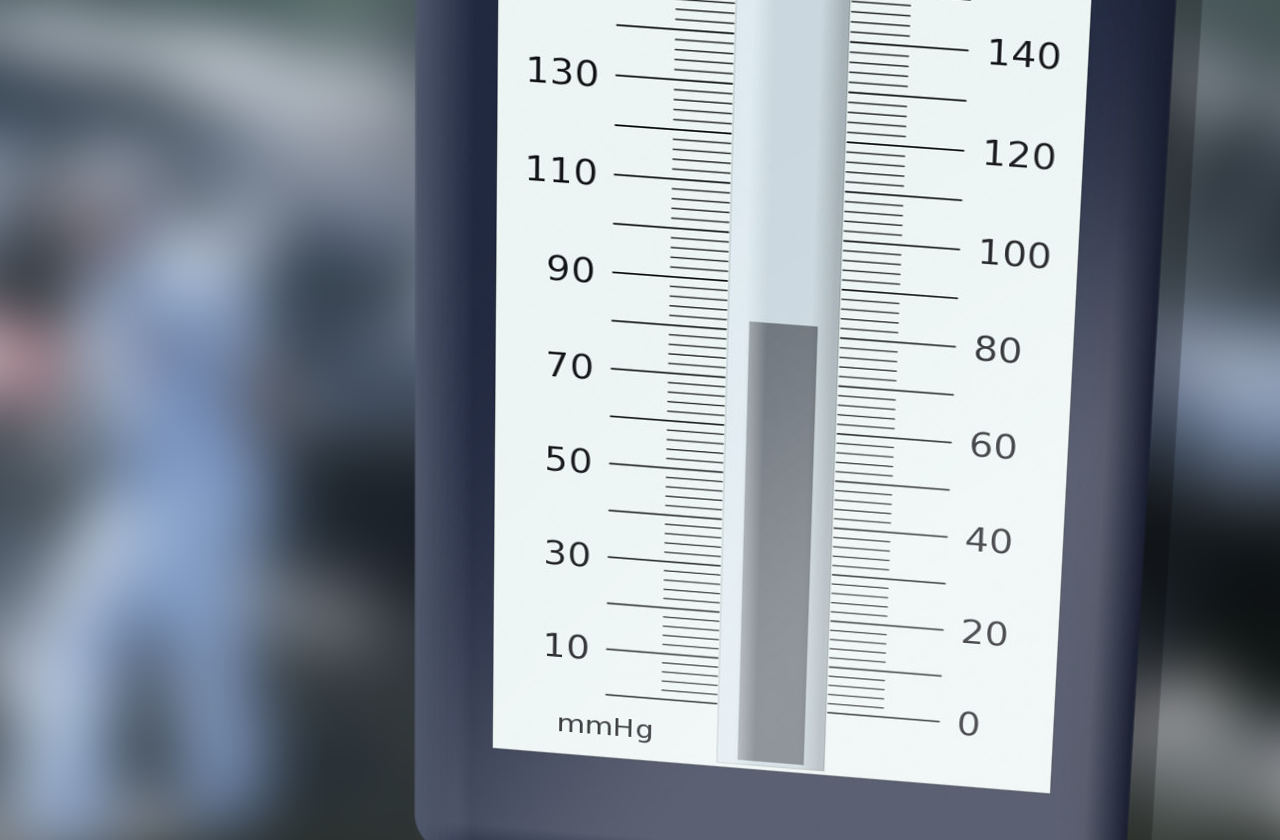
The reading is 82 mmHg
